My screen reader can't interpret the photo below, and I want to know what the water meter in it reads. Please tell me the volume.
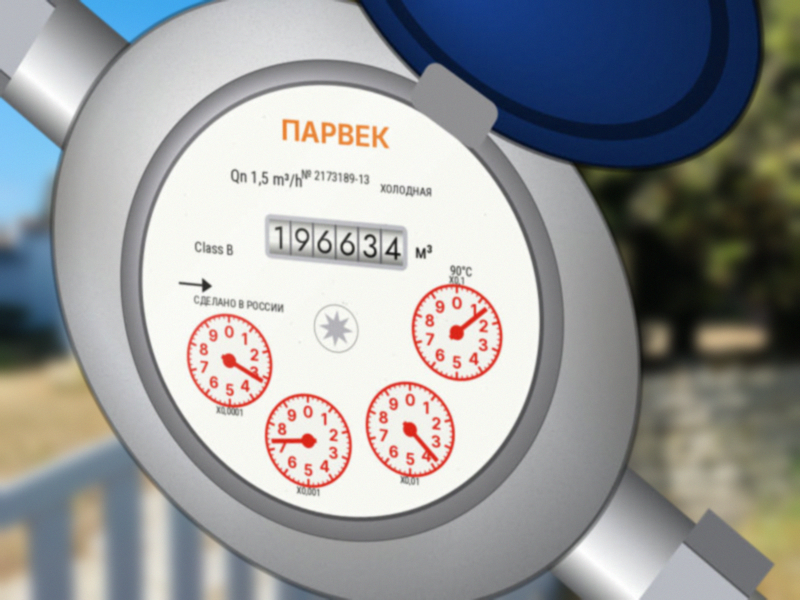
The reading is 196634.1373 m³
